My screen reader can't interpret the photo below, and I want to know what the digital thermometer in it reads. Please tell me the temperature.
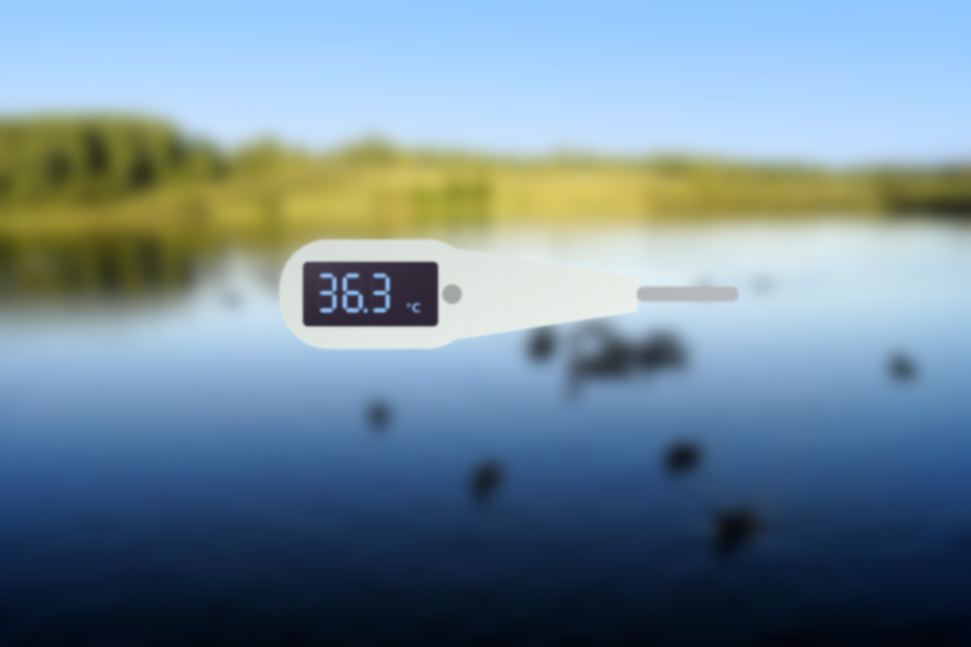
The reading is 36.3 °C
